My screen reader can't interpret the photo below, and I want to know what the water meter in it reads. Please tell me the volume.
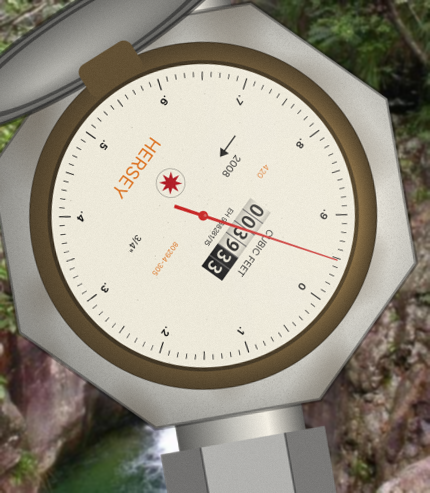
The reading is 3932.95 ft³
